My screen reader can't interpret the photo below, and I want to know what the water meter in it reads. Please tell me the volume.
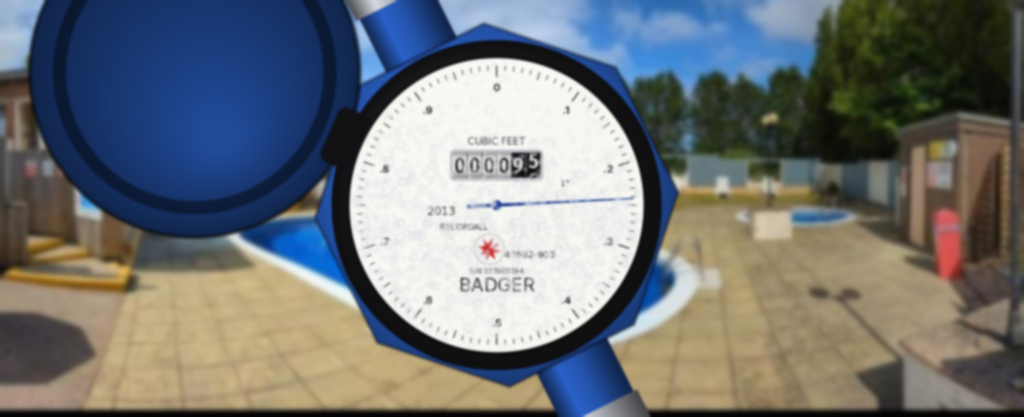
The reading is 95.24 ft³
